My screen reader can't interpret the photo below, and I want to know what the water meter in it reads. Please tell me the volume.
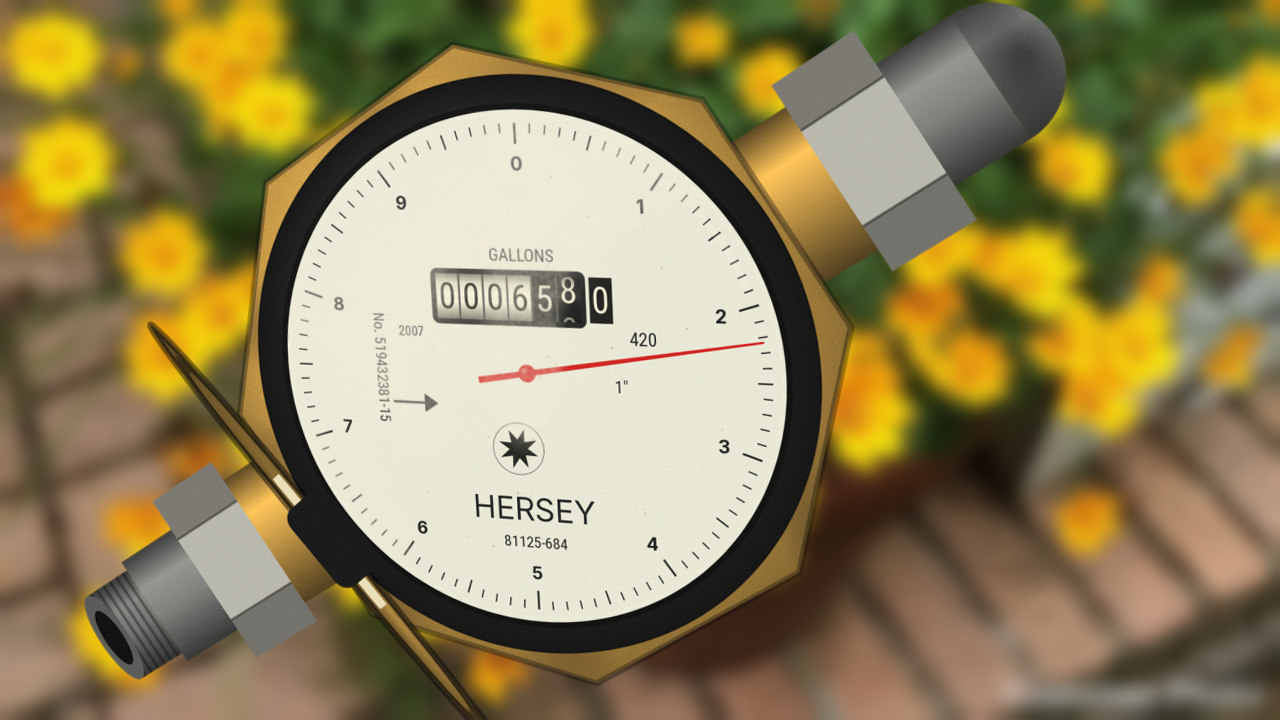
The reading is 6582.2 gal
